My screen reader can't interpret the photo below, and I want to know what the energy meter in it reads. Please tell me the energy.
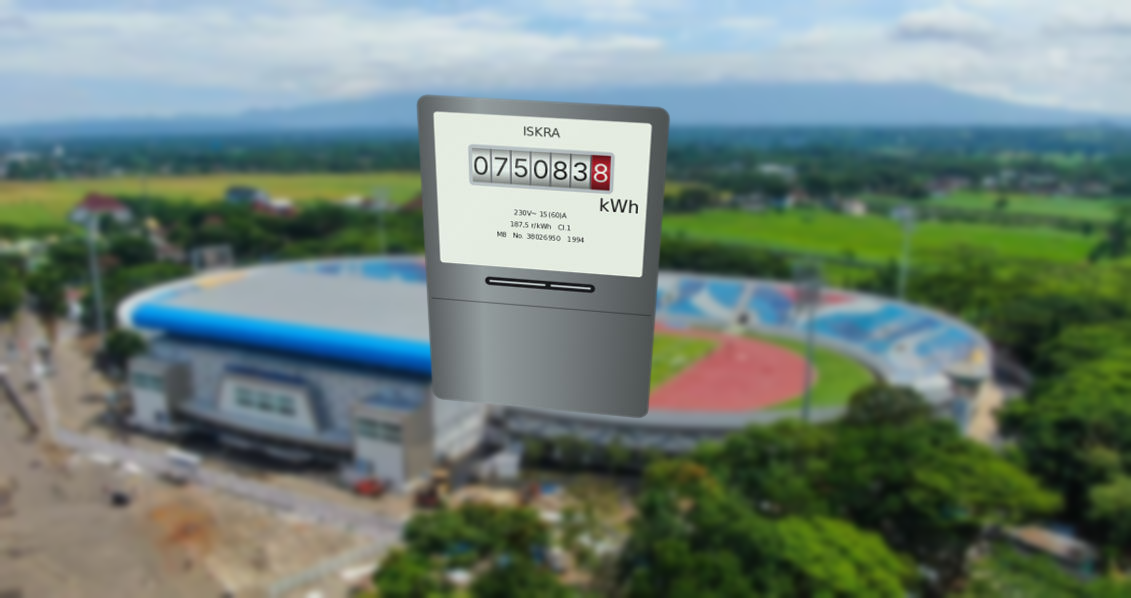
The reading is 75083.8 kWh
